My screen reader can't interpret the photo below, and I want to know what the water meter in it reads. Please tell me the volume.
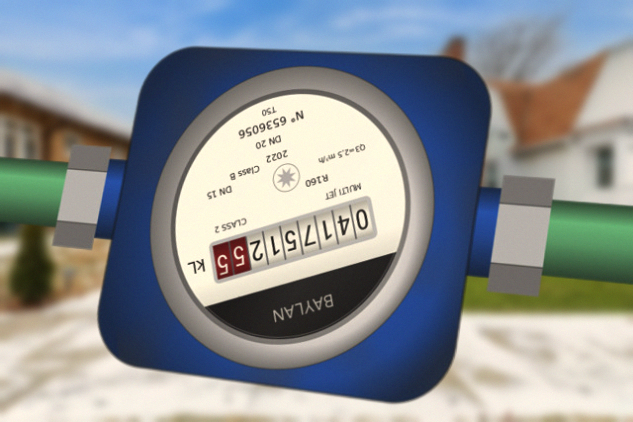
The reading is 417512.55 kL
